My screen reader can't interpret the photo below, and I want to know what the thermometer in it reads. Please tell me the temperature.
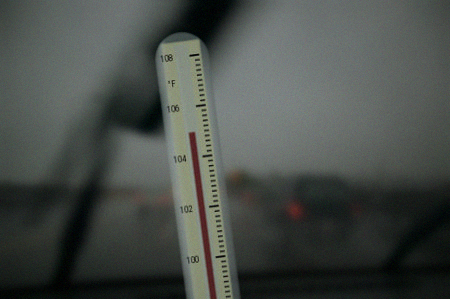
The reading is 105 °F
